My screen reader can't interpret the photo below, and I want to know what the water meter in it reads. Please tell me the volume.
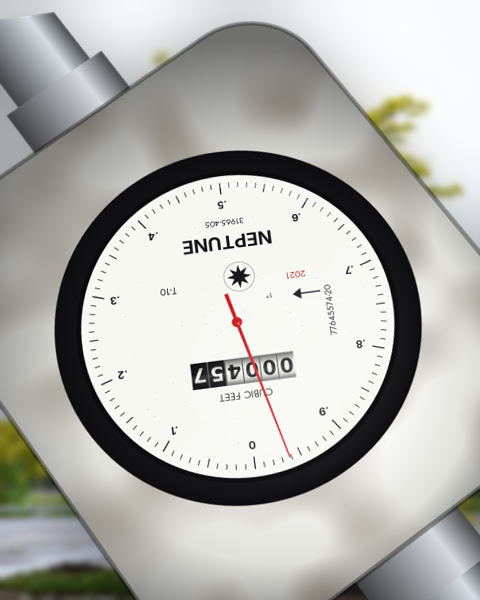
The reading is 456.96 ft³
